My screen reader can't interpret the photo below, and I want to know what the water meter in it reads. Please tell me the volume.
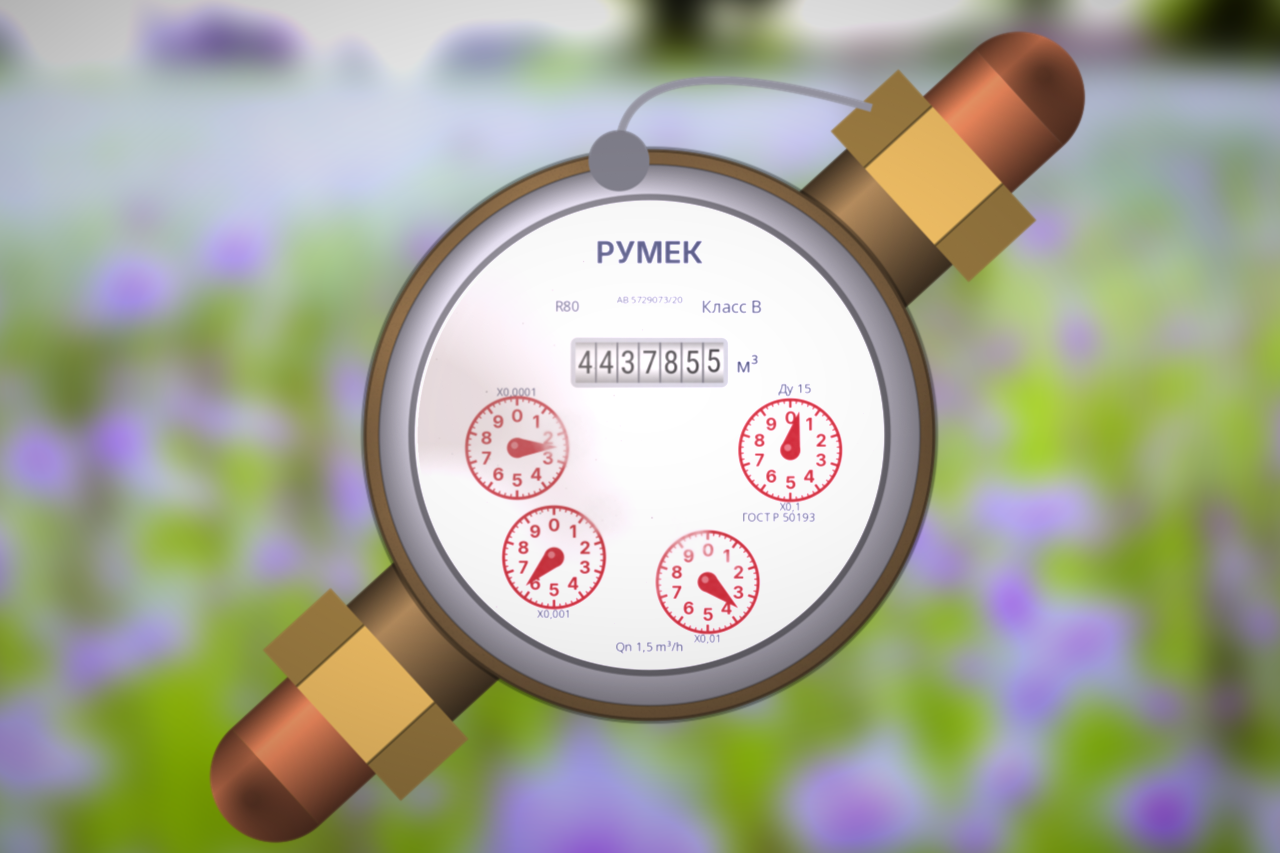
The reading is 4437855.0362 m³
